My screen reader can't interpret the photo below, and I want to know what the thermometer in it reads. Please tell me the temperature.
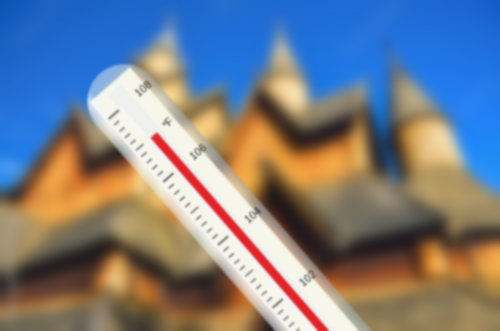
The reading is 107 °F
